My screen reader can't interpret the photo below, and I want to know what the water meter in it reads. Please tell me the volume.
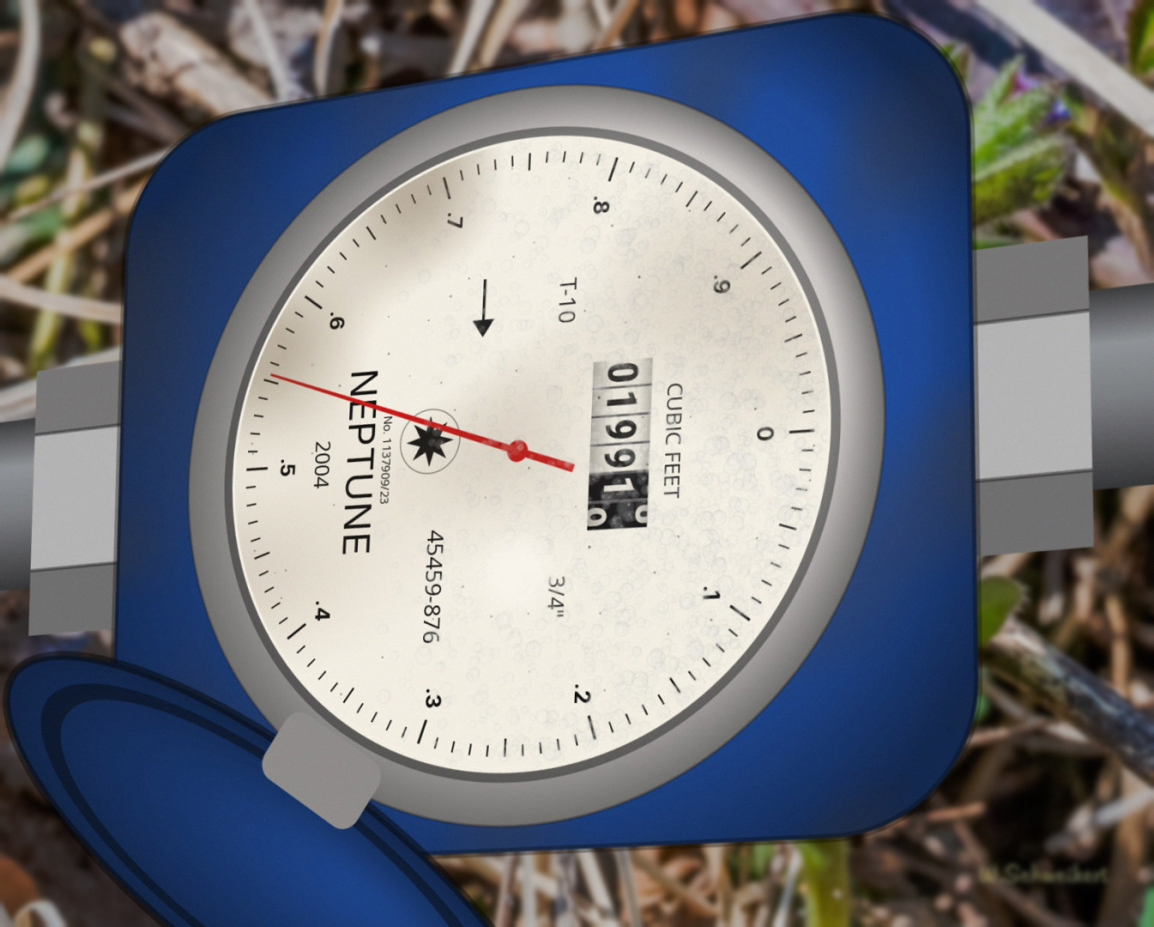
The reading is 19918.55 ft³
